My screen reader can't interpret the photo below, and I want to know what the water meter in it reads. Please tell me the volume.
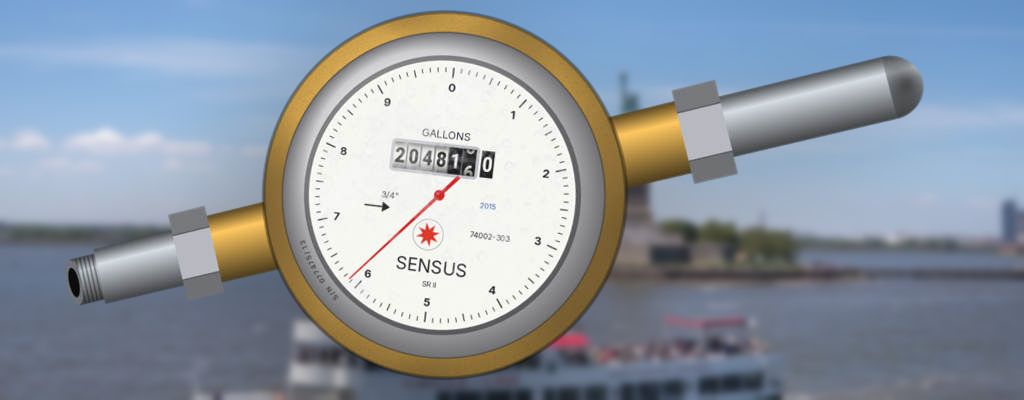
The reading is 2048156.1 gal
